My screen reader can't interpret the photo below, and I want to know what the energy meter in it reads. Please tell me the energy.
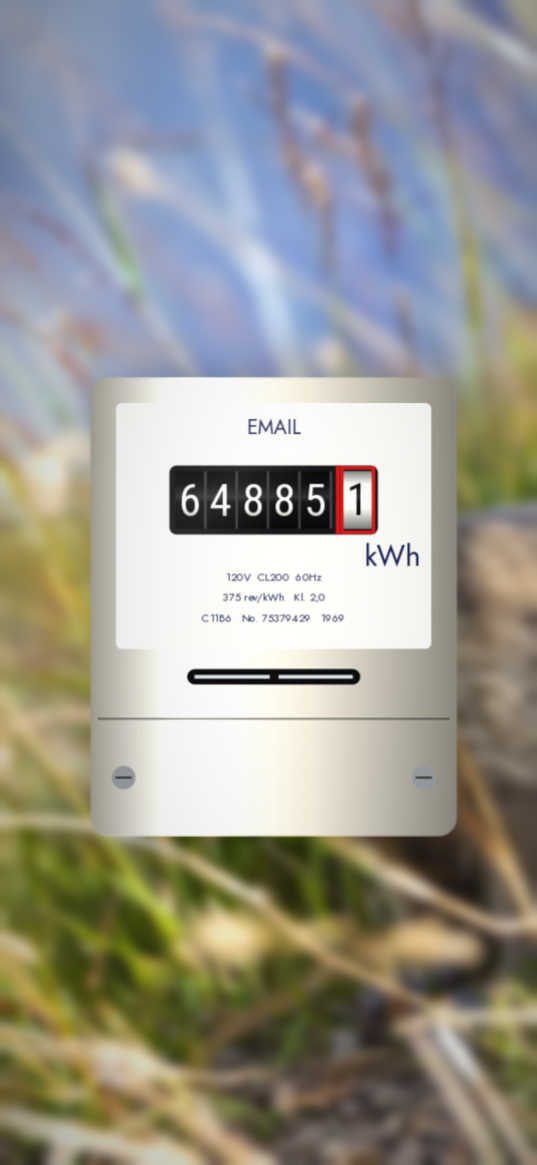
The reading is 64885.1 kWh
